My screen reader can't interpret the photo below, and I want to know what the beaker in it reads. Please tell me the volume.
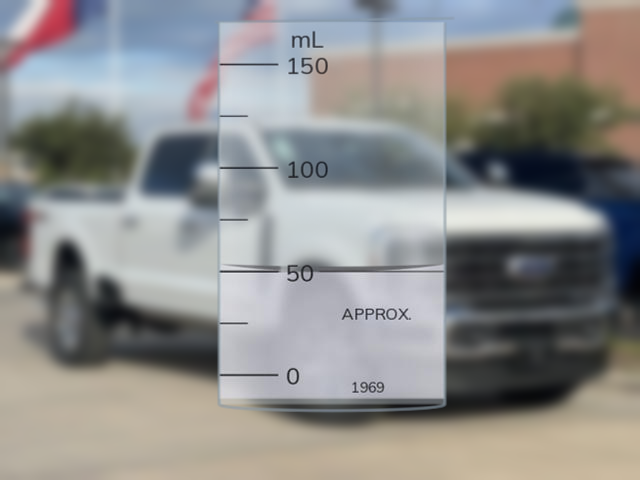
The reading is 50 mL
